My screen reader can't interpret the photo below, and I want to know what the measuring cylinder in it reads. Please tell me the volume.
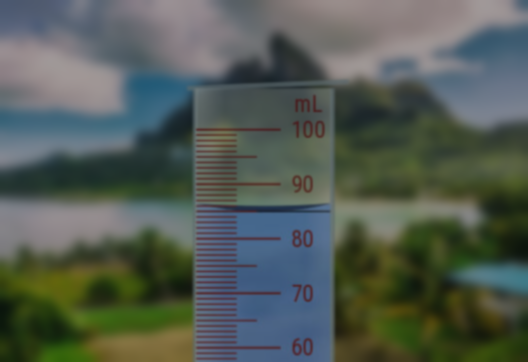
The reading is 85 mL
